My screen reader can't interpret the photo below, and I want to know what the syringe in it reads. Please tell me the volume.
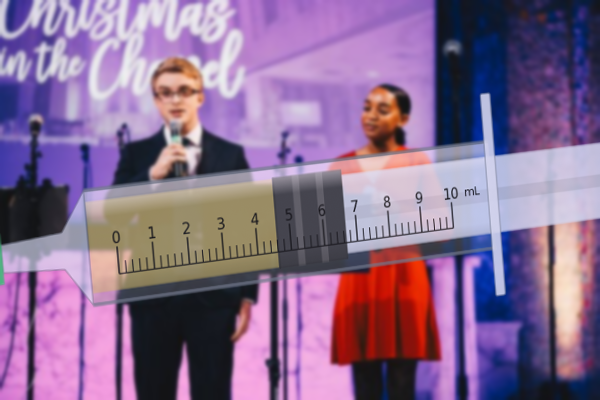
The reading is 4.6 mL
